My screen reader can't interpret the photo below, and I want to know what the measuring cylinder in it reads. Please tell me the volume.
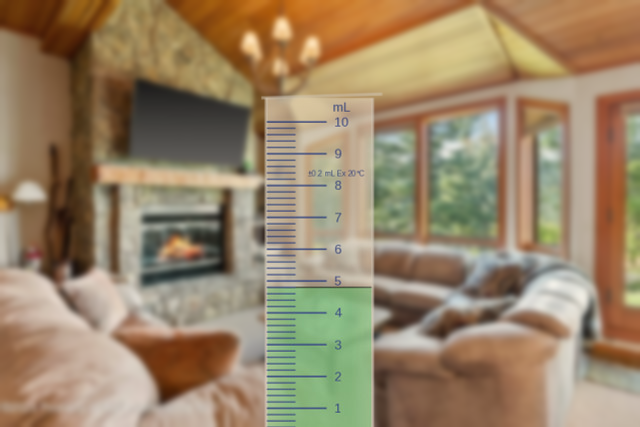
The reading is 4.8 mL
